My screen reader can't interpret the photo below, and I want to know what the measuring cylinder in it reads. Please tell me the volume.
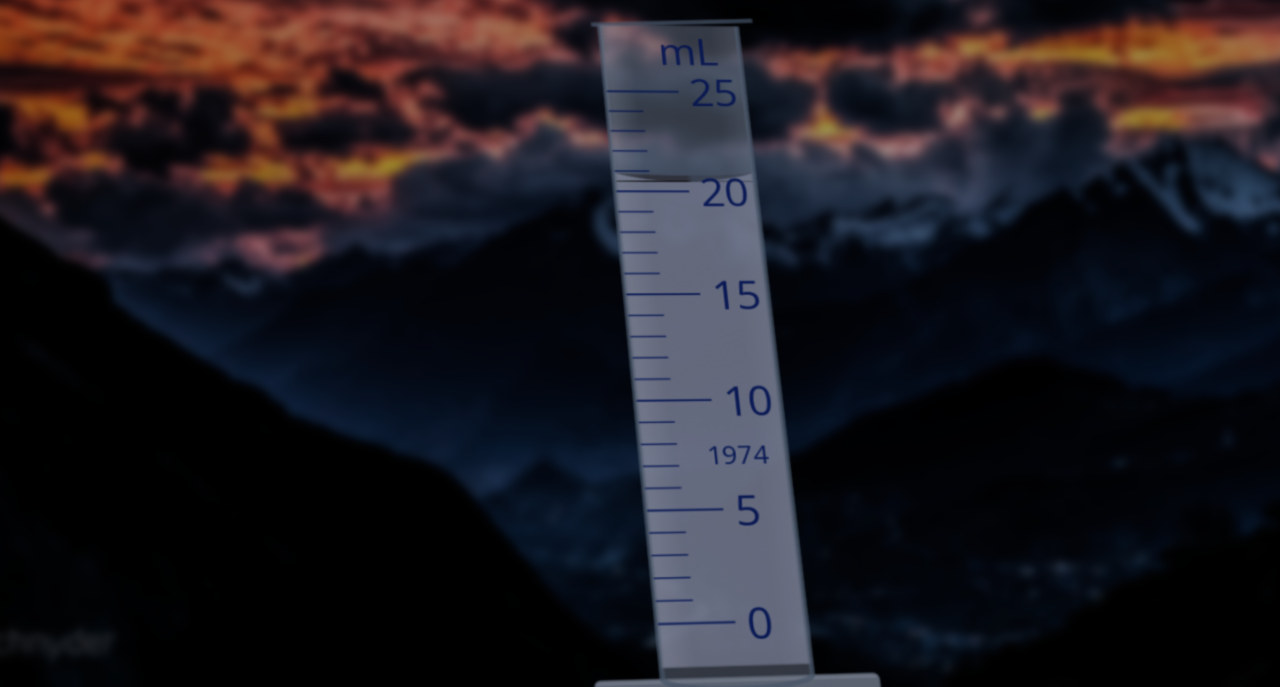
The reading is 20.5 mL
